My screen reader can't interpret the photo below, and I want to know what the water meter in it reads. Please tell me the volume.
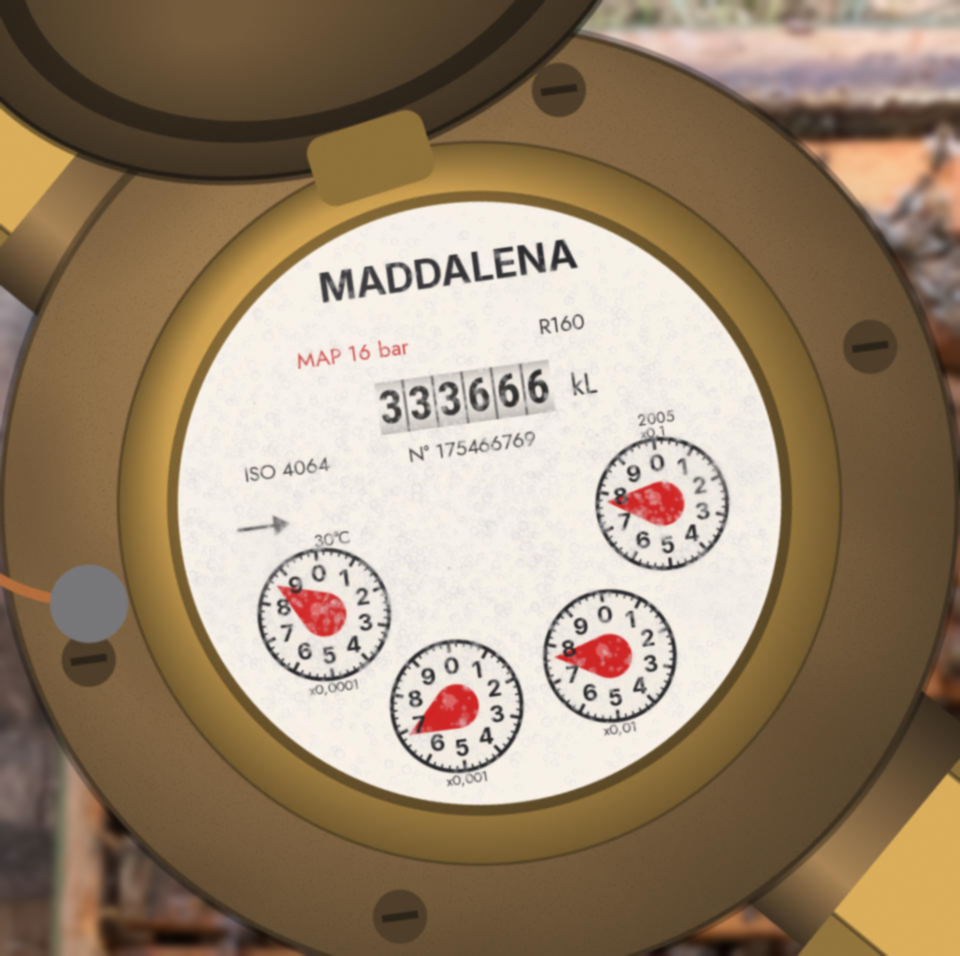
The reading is 333666.7768 kL
